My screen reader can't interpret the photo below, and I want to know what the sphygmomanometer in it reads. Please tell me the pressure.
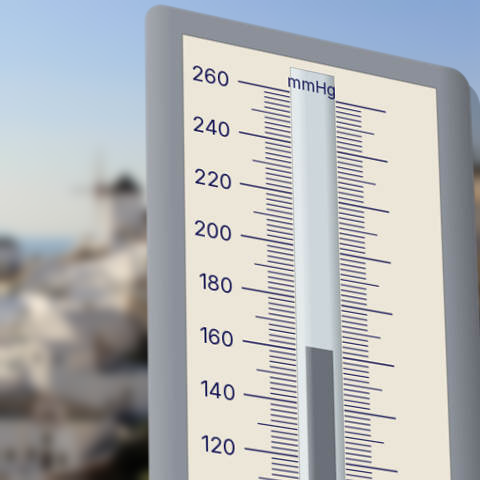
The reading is 162 mmHg
